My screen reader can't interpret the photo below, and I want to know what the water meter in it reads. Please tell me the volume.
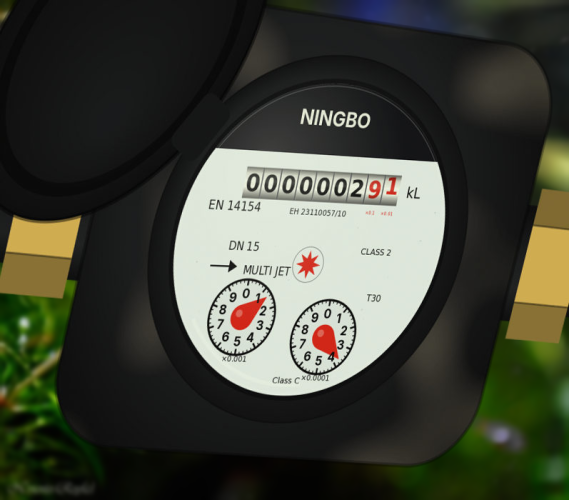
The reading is 2.9113 kL
